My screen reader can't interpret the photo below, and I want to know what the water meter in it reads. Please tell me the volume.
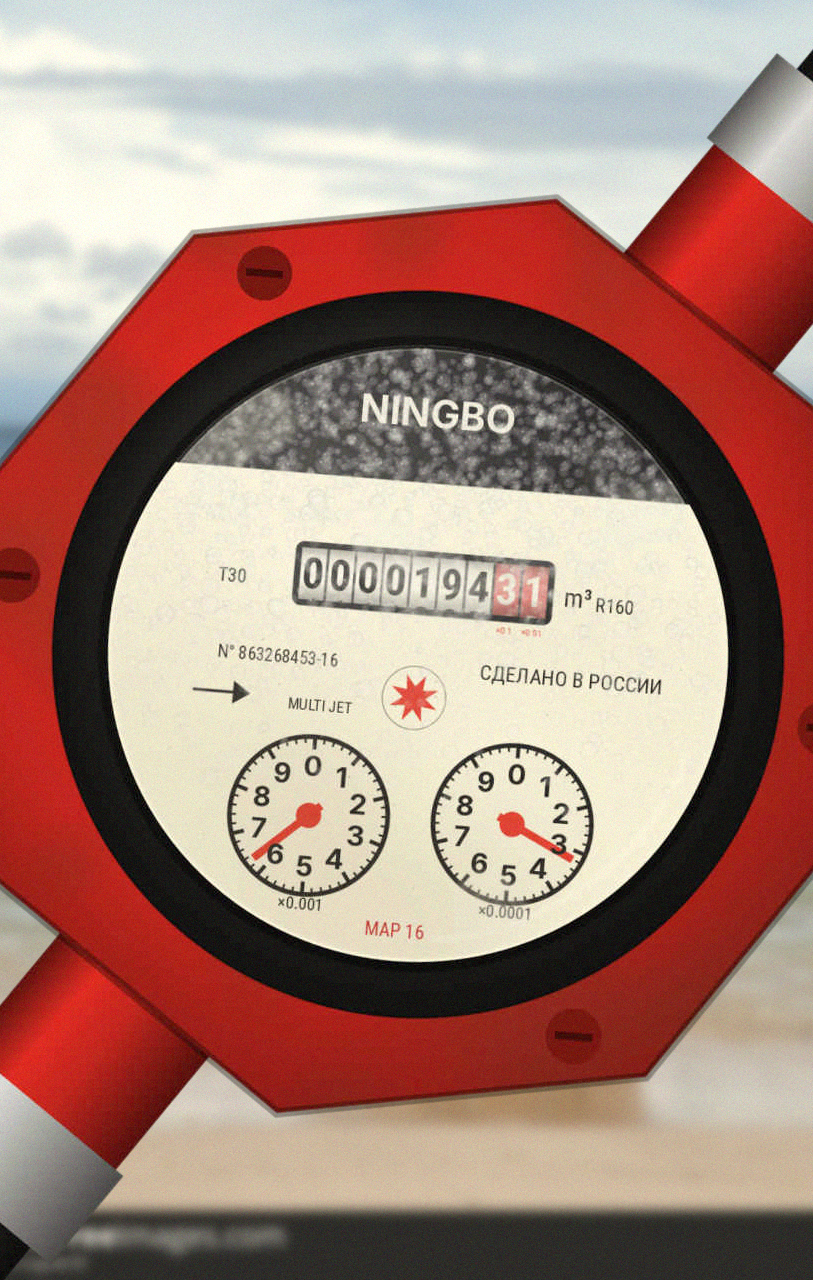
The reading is 194.3163 m³
